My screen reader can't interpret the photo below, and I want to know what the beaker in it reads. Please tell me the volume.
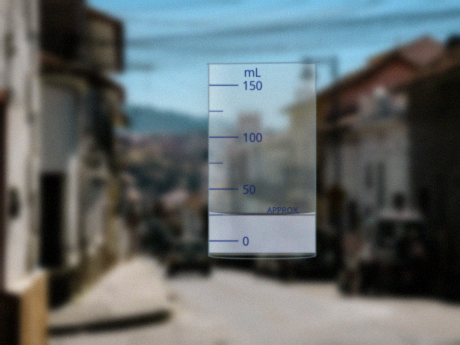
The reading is 25 mL
